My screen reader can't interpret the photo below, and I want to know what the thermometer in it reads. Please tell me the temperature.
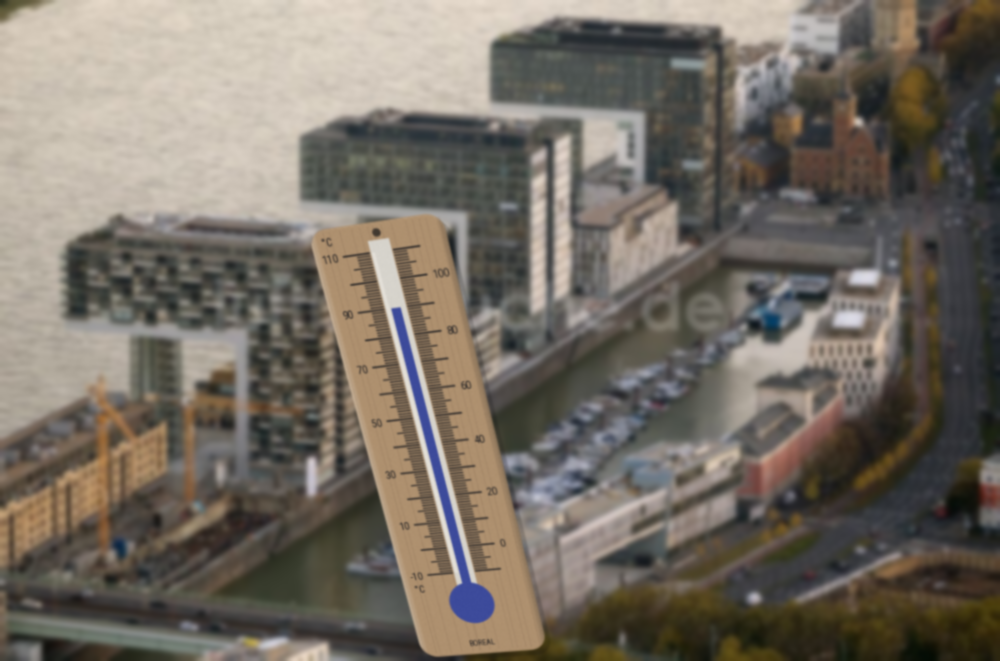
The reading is 90 °C
